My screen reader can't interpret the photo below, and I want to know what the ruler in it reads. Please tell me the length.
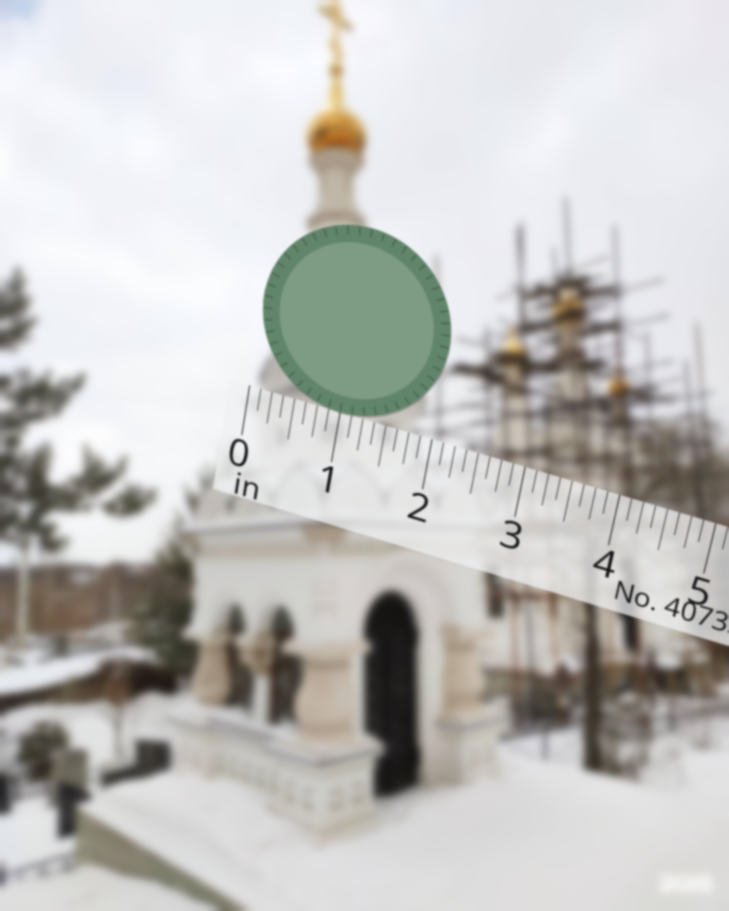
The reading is 2 in
